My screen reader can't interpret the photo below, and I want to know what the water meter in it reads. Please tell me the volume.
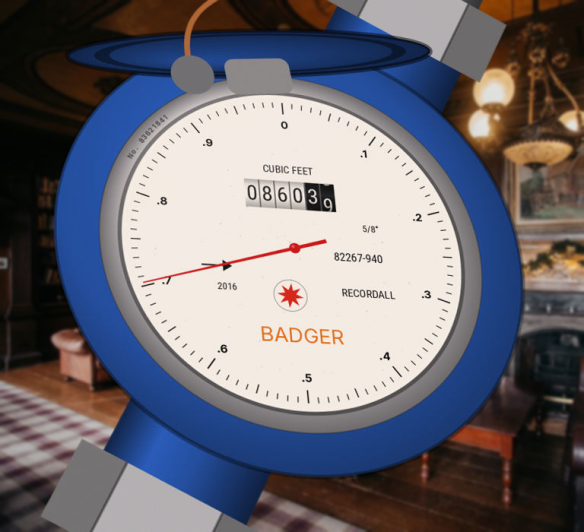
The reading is 86038.70 ft³
